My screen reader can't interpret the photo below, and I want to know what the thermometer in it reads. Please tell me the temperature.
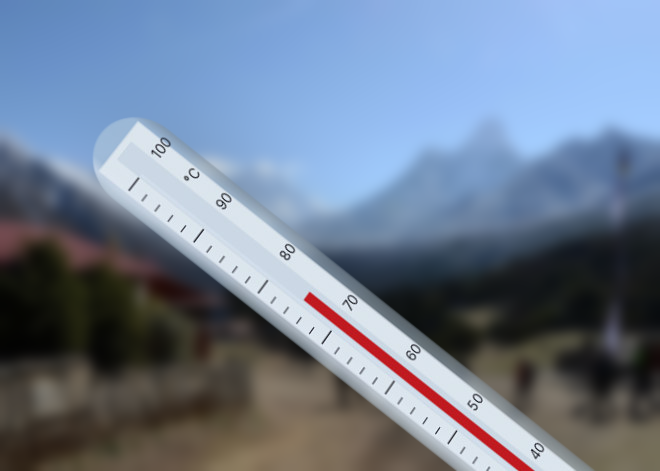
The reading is 75 °C
